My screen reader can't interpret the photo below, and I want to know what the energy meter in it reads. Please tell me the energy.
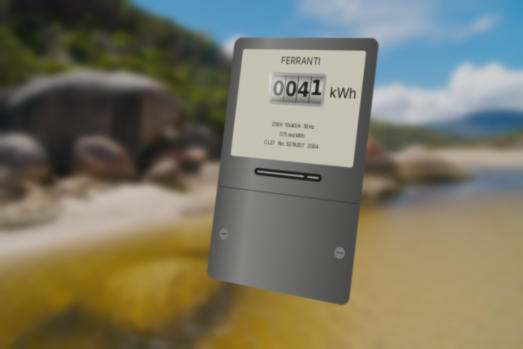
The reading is 41 kWh
